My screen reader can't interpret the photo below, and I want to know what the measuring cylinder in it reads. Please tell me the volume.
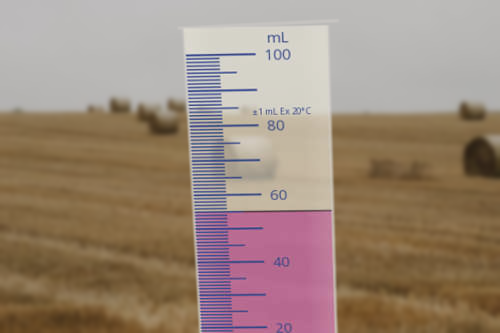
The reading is 55 mL
